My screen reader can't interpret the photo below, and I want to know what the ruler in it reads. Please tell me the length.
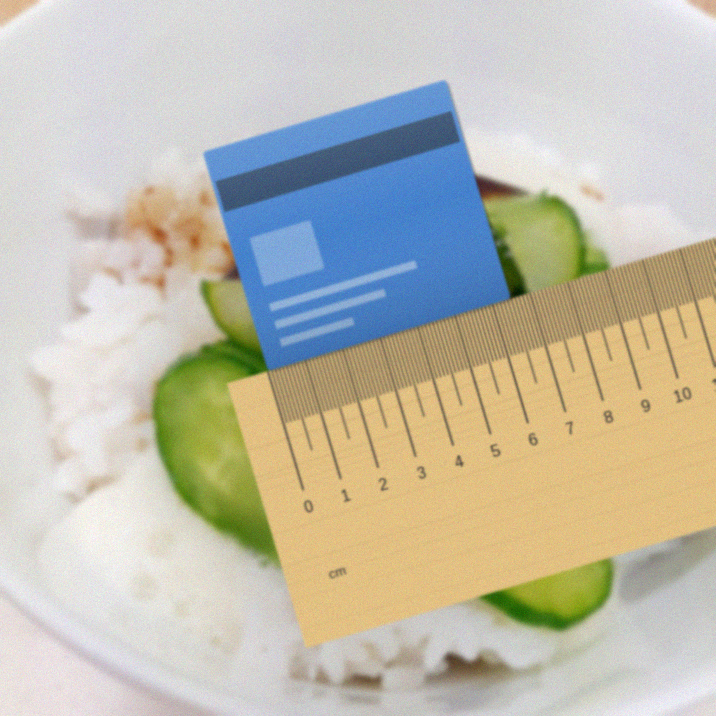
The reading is 6.5 cm
